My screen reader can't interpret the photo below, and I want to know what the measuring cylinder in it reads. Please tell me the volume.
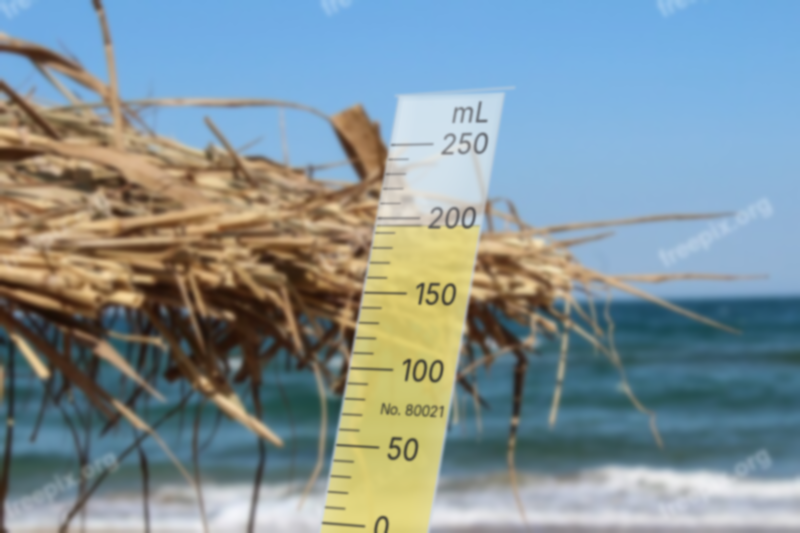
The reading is 195 mL
